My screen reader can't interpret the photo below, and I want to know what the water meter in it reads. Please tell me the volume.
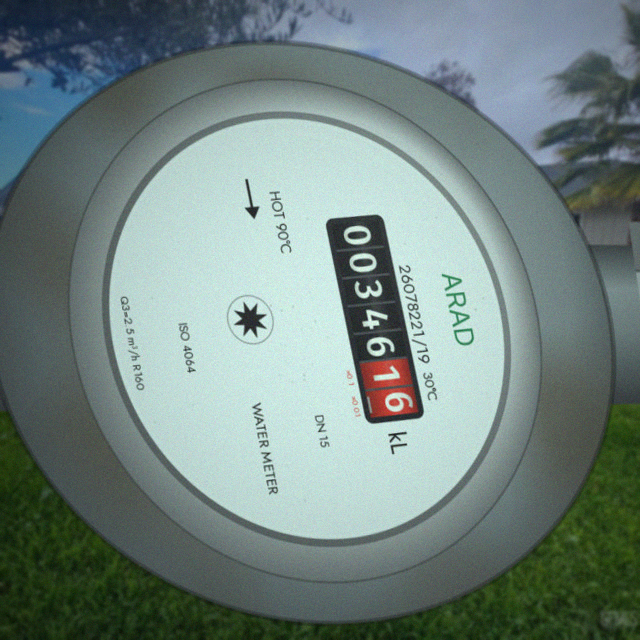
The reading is 346.16 kL
